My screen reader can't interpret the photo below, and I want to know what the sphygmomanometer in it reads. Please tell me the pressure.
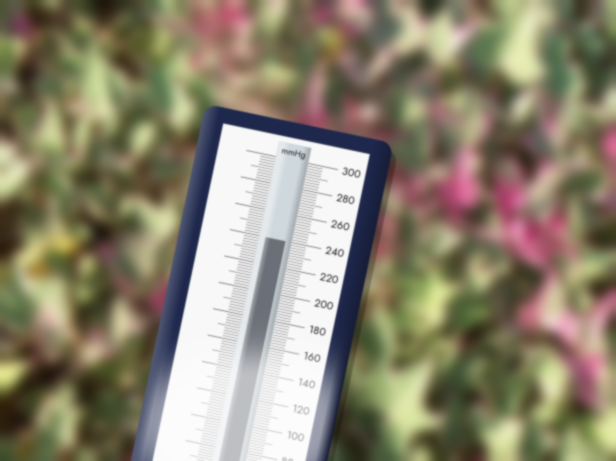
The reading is 240 mmHg
